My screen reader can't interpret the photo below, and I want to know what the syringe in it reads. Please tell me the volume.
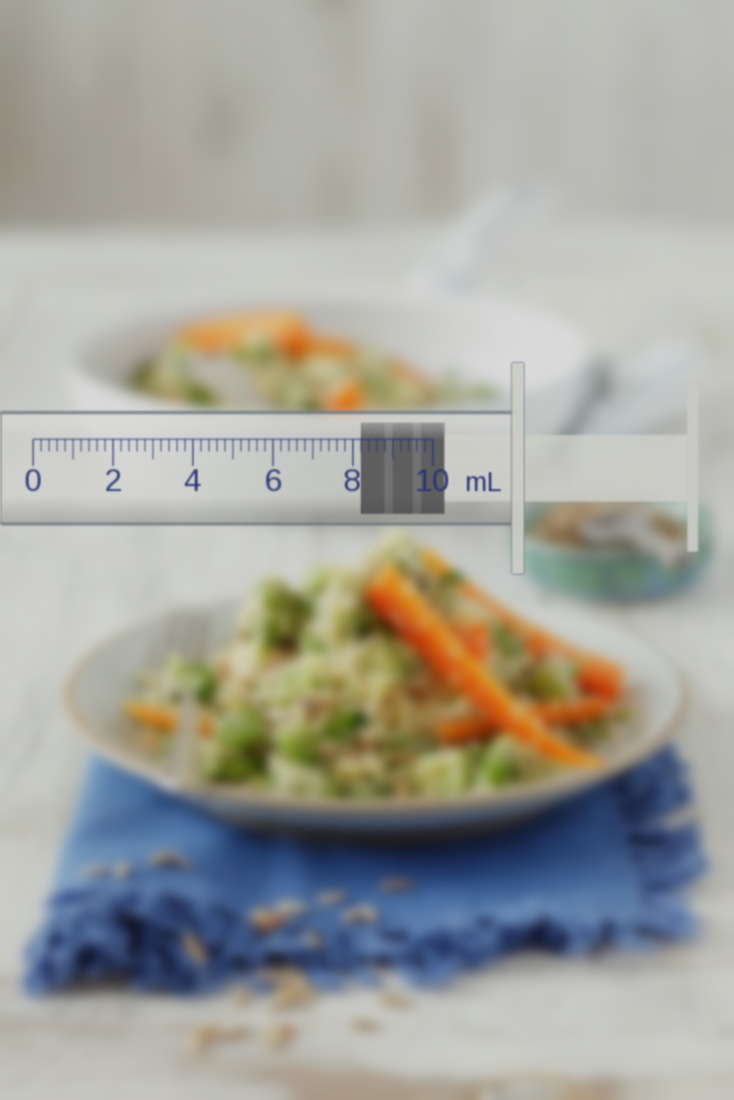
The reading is 8.2 mL
